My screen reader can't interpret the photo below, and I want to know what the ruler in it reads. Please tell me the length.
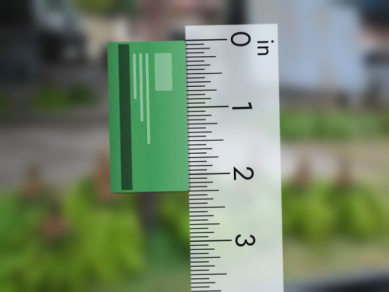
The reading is 2.25 in
